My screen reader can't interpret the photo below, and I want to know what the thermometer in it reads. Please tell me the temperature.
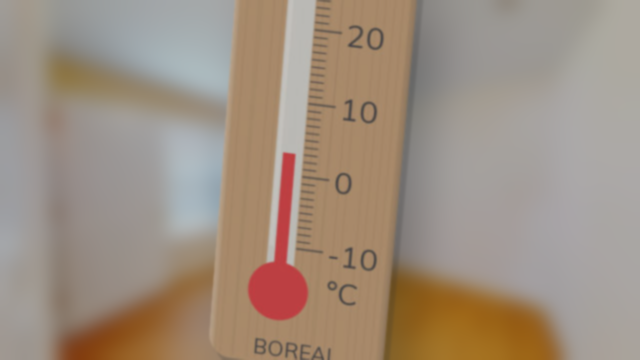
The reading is 3 °C
